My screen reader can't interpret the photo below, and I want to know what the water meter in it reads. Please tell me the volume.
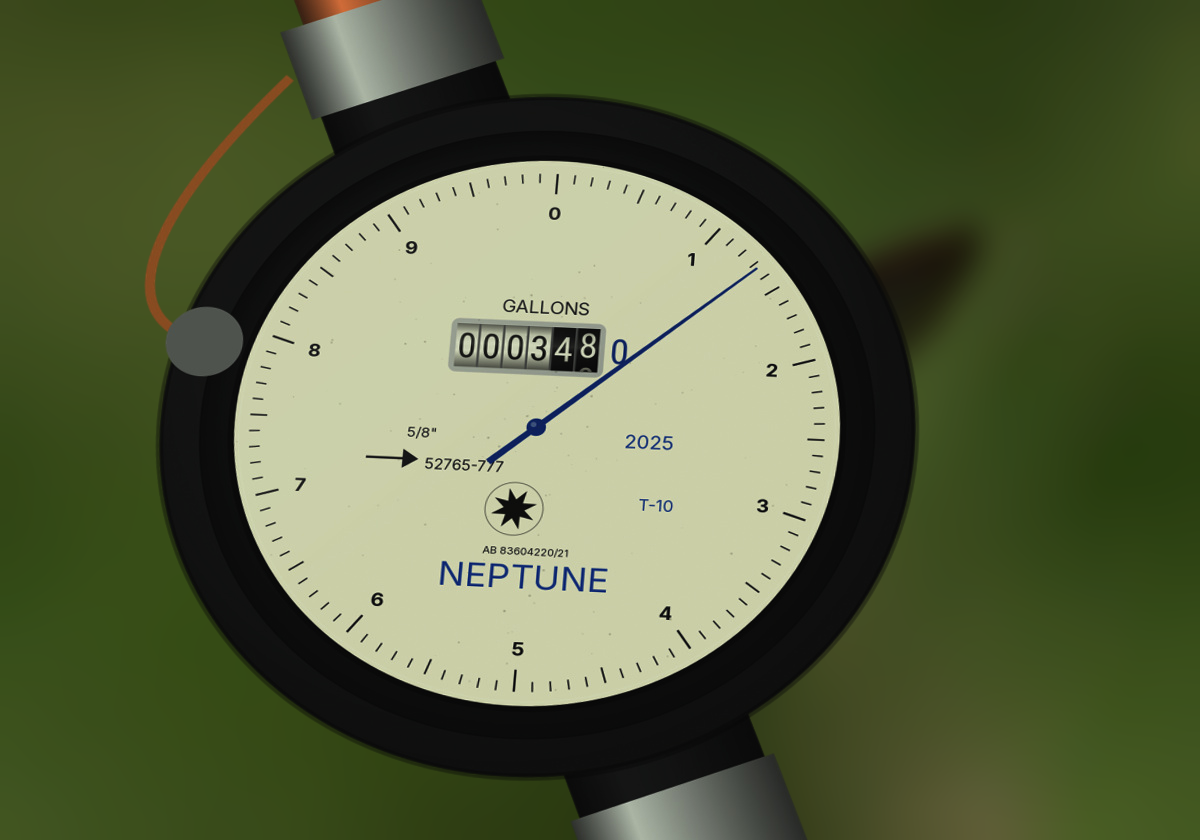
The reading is 3481.3 gal
